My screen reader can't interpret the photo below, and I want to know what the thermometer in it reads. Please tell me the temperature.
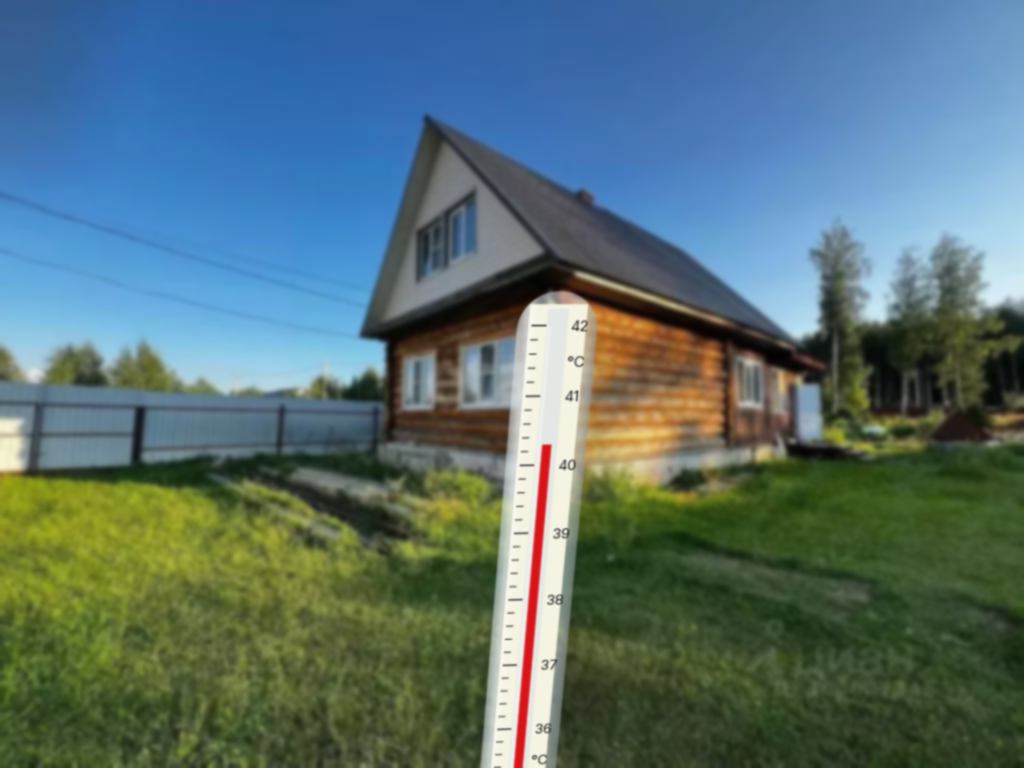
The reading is 40.3 °C
